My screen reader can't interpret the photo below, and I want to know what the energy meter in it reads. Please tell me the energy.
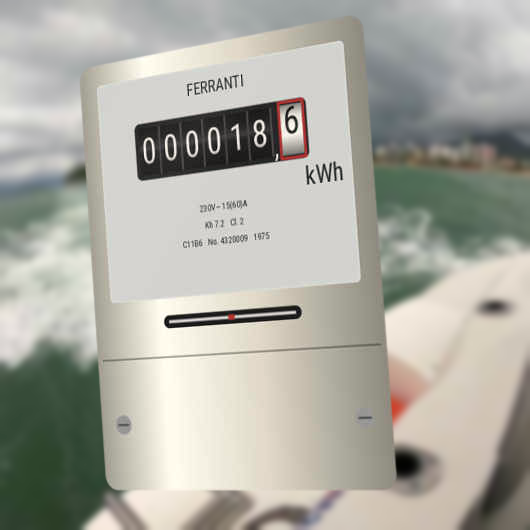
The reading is 18.6 kWh
